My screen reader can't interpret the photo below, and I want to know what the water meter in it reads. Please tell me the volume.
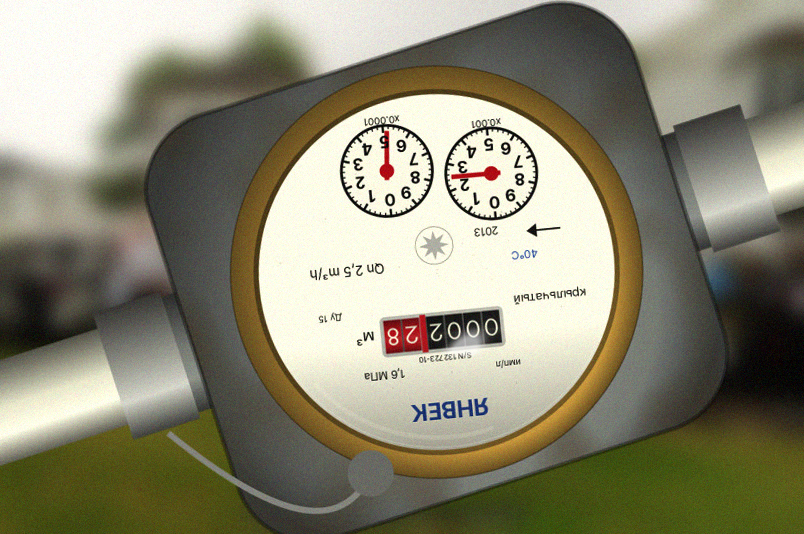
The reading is 2.2825 m³
